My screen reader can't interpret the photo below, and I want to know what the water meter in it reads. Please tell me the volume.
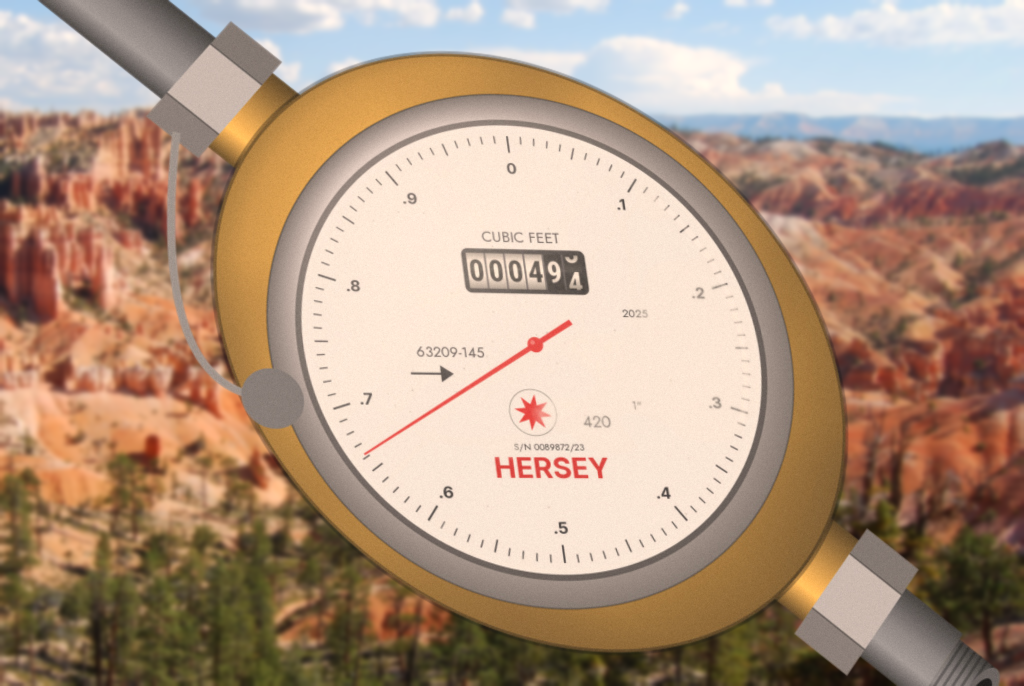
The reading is 493.66 ft³
